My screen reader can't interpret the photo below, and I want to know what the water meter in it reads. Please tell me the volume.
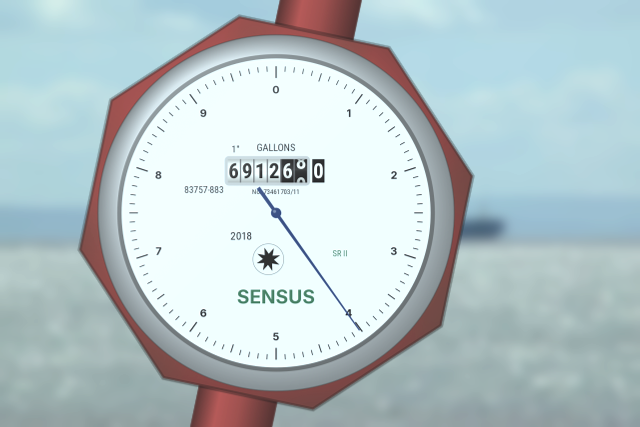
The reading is 6912684.0 gal
